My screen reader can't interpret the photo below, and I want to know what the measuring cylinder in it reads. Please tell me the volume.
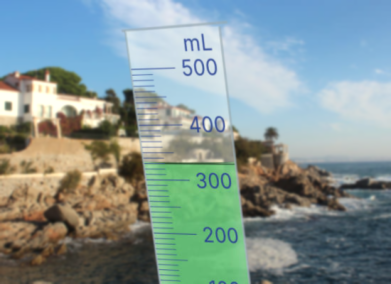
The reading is 330 mL
